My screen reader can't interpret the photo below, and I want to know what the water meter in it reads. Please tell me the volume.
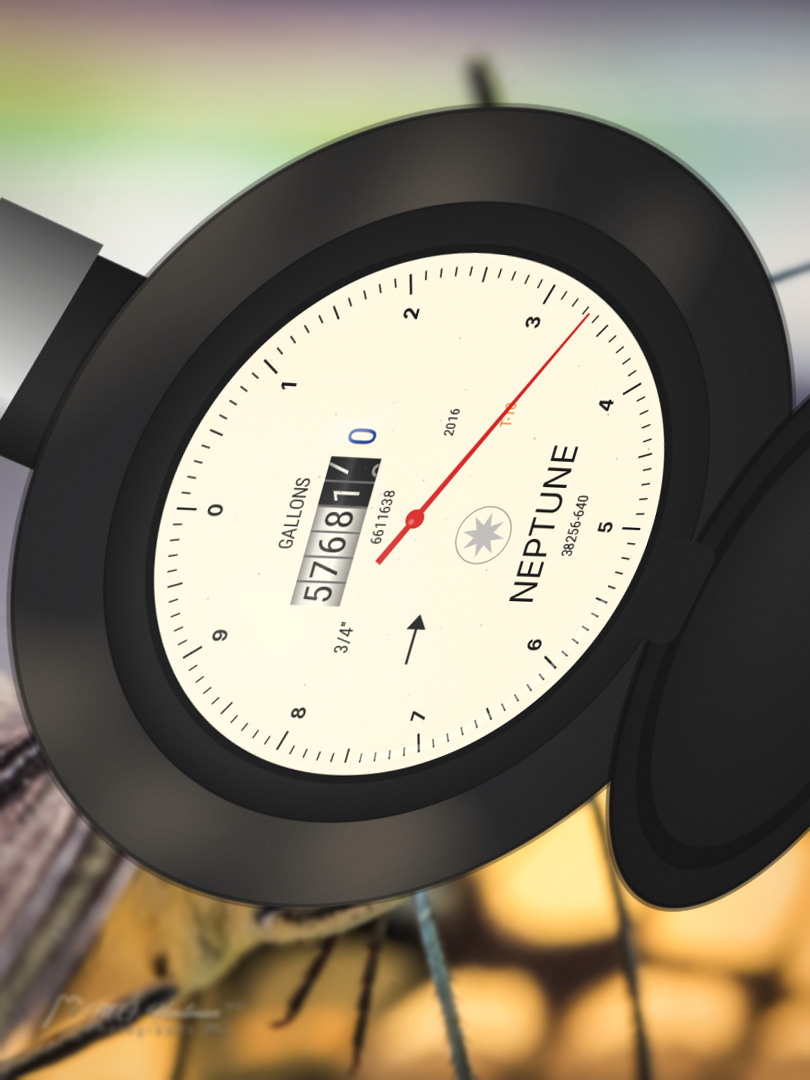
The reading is 5768173.3 gal
